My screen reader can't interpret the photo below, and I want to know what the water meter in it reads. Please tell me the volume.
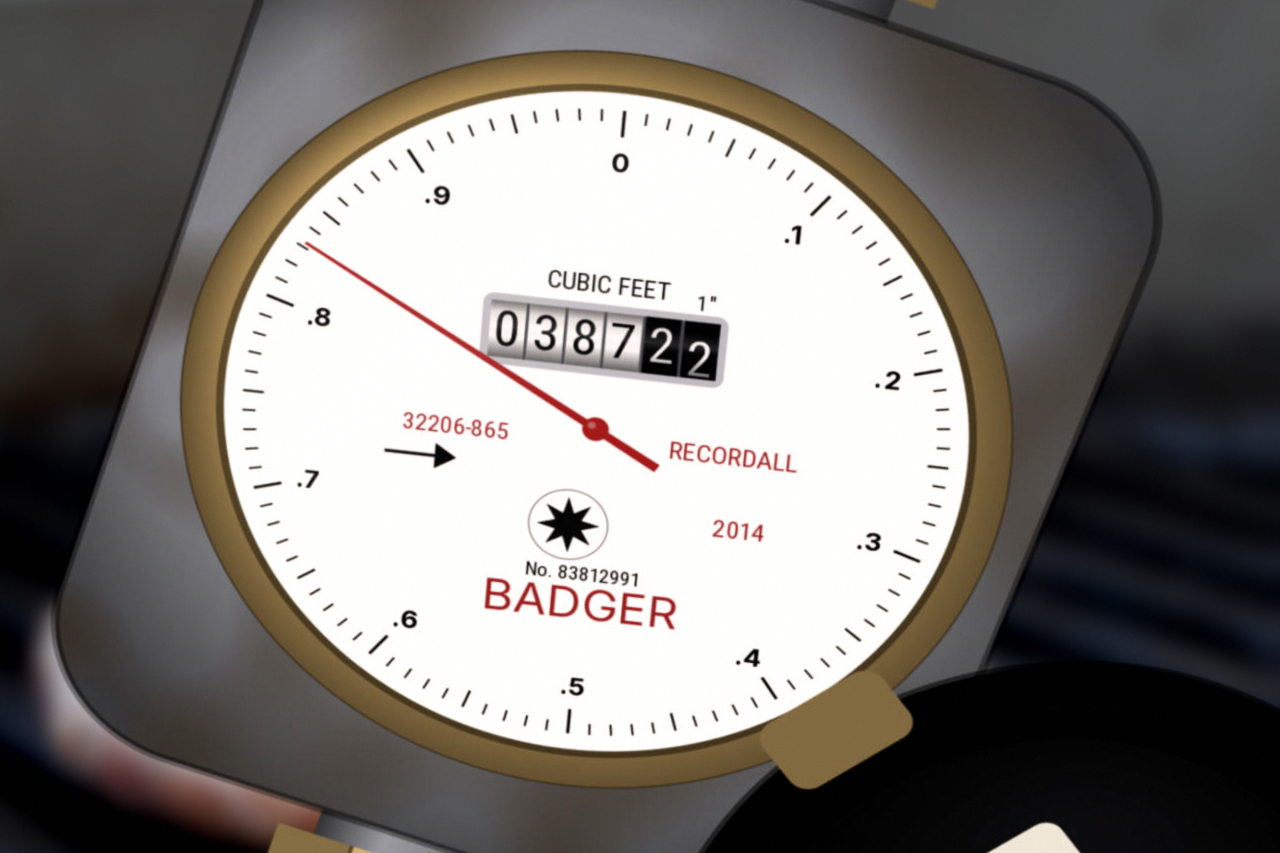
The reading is 38721.83 ft³
